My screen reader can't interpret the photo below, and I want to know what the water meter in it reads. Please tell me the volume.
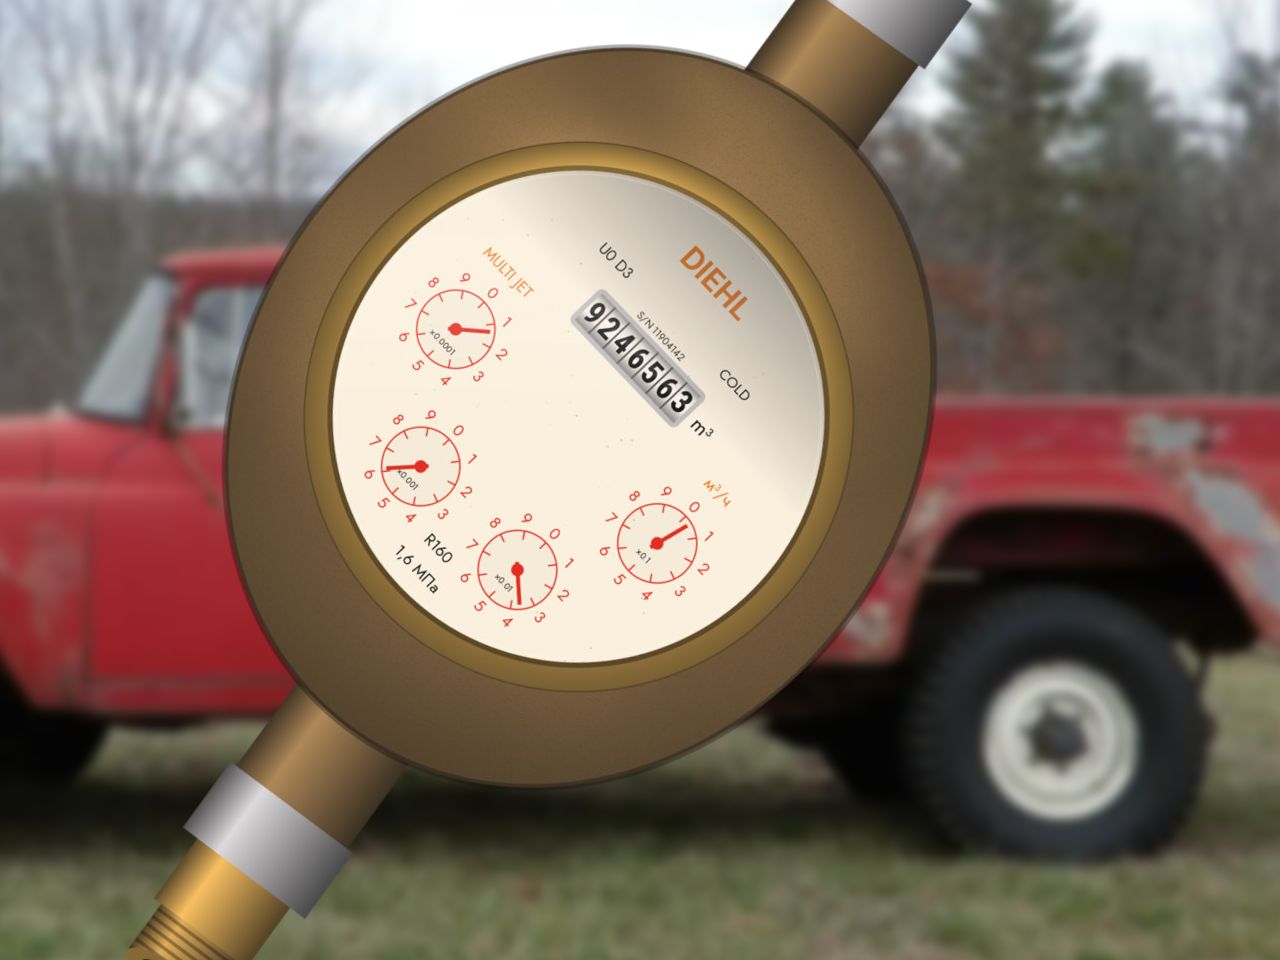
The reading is 9246563.0361 m³
